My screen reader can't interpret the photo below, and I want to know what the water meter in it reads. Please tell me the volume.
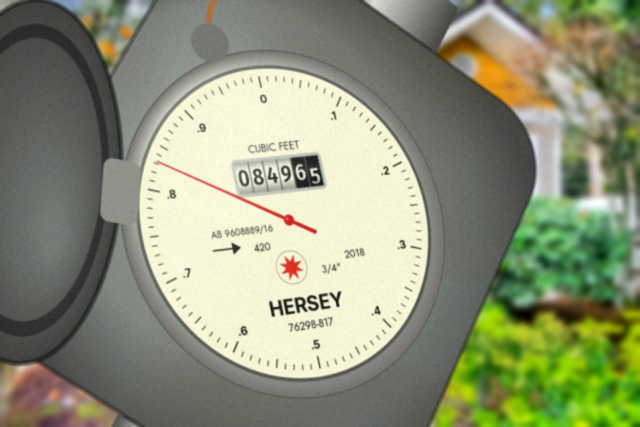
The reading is 84964.83 ft³
